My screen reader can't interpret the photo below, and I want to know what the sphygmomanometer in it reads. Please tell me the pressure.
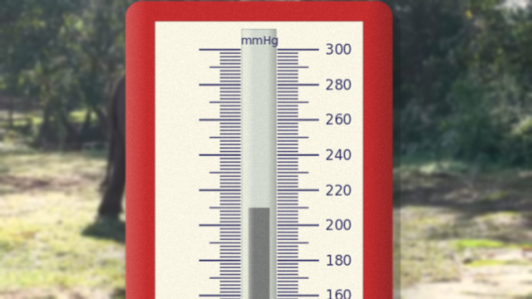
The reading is 210 mmHg
